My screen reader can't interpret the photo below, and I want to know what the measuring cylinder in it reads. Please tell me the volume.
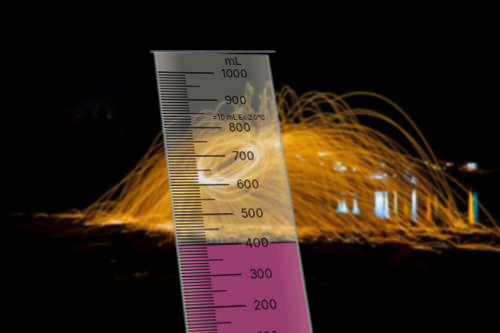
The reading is 400 mL
